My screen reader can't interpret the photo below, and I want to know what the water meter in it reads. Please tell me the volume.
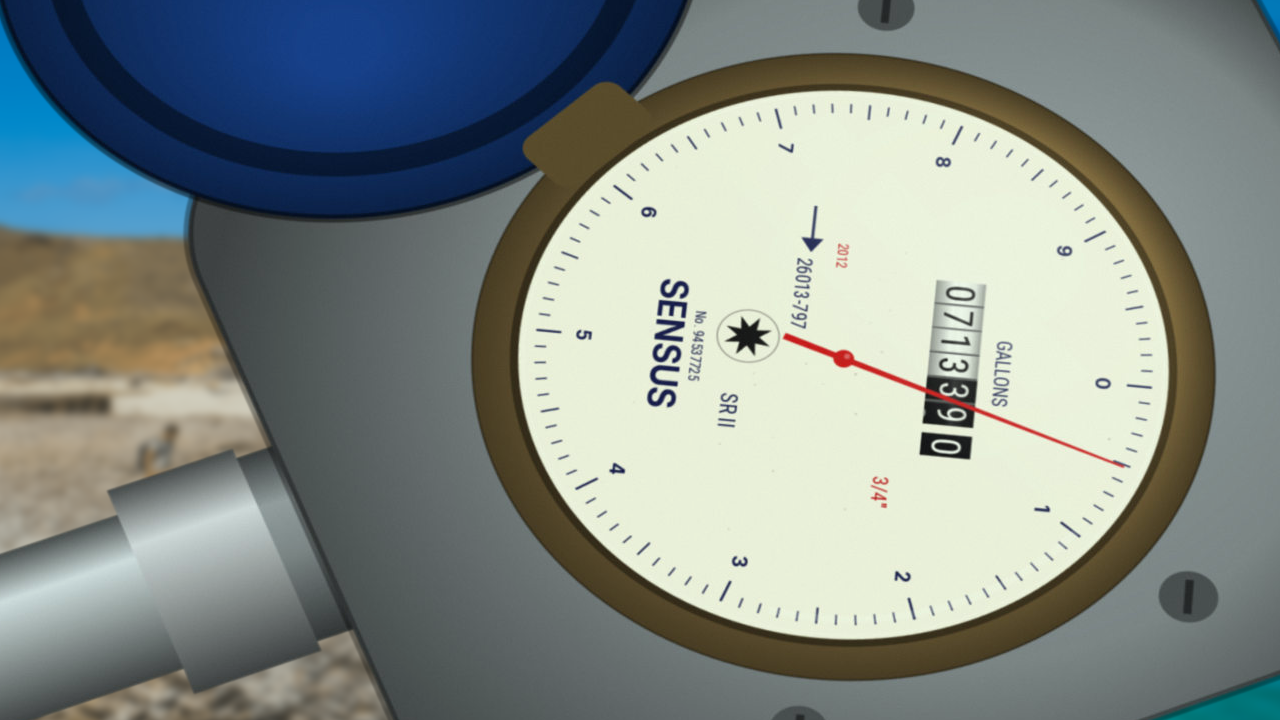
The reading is 713390.5 gal
